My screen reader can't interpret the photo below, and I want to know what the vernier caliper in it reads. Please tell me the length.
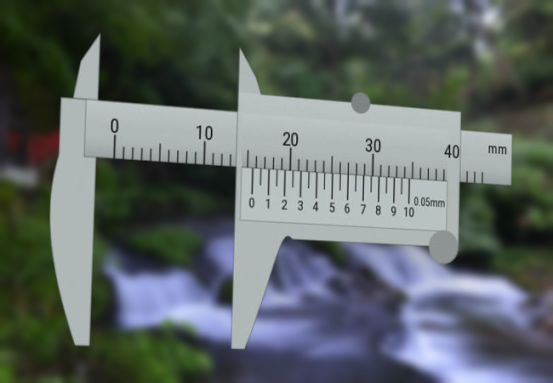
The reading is 15.6 mm
